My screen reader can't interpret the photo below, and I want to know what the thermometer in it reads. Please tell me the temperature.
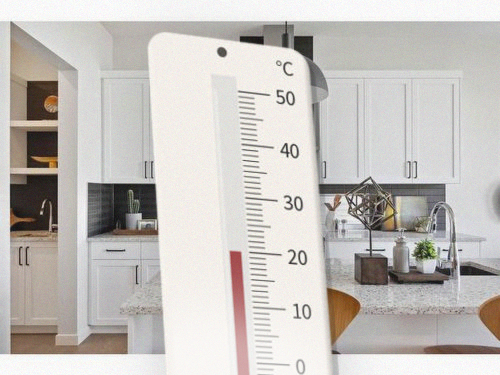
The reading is 20 °C
